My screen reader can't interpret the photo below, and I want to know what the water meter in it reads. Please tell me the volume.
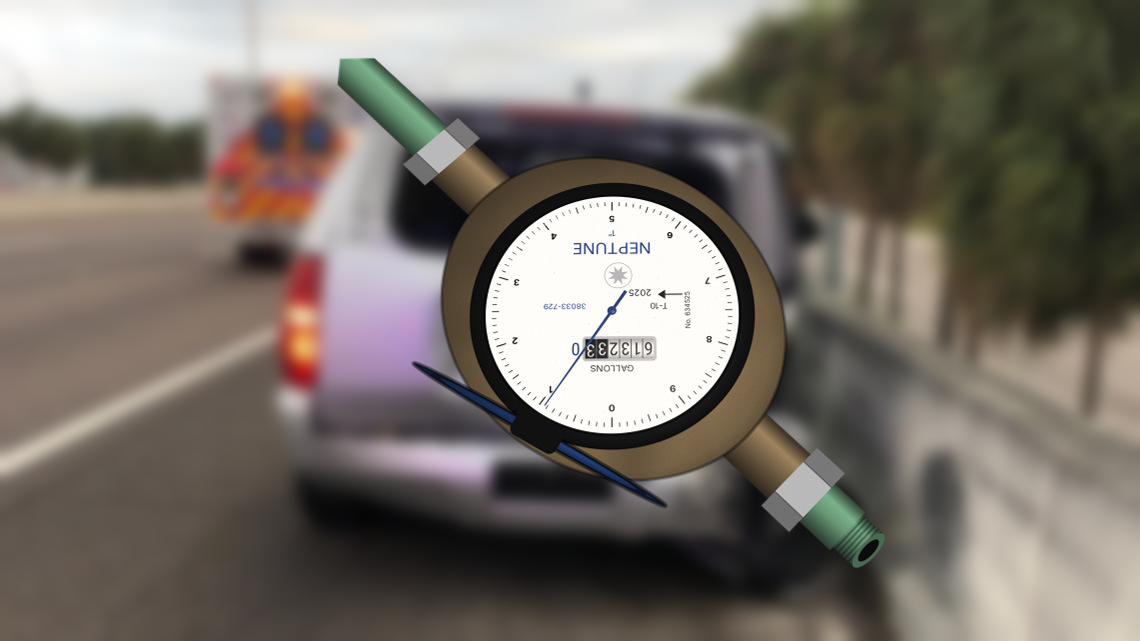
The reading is 6132330.9 gal
